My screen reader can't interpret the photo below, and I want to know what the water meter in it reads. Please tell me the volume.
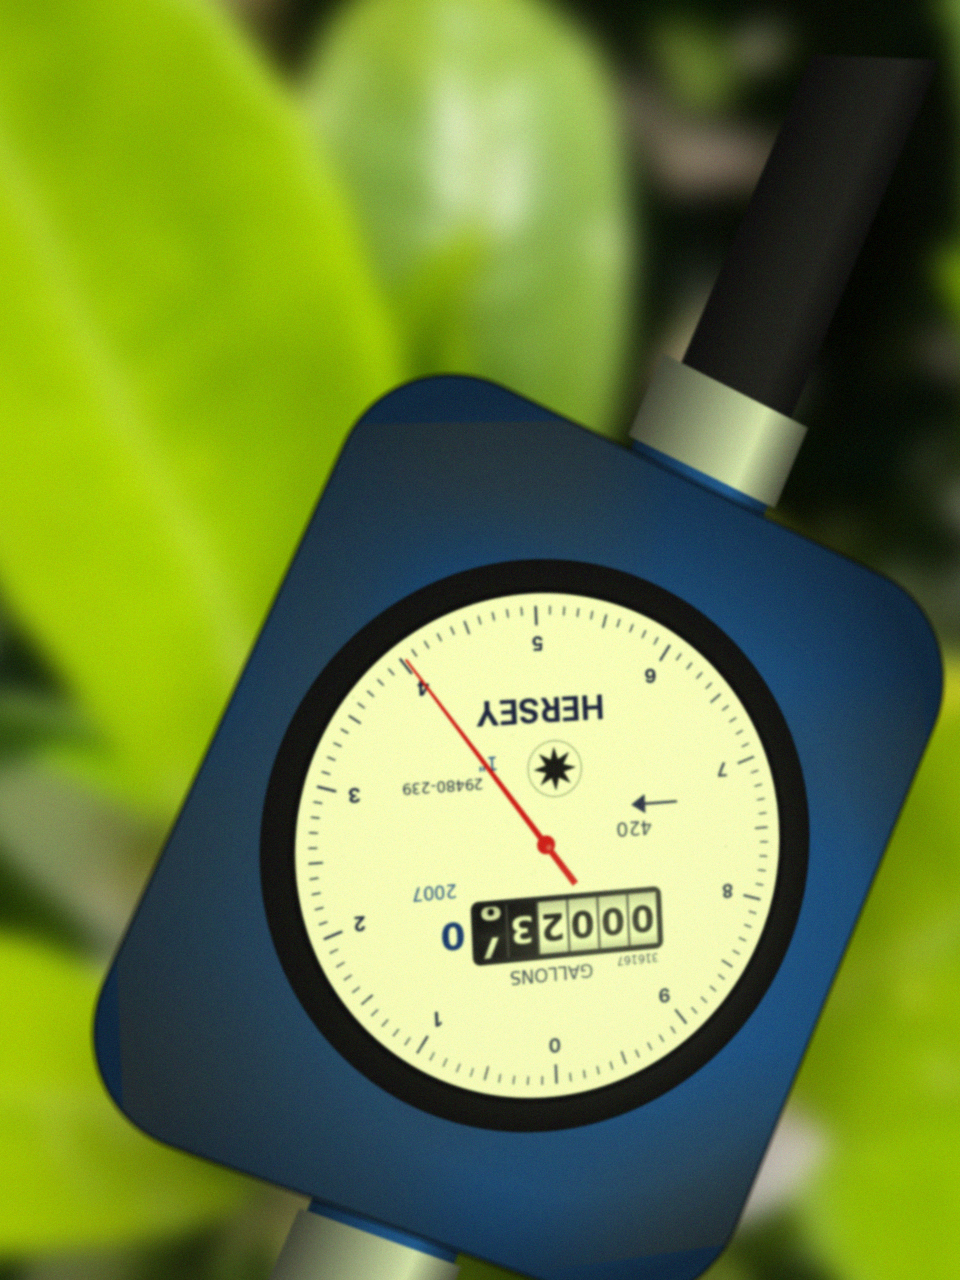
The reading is 2374.0 gal
